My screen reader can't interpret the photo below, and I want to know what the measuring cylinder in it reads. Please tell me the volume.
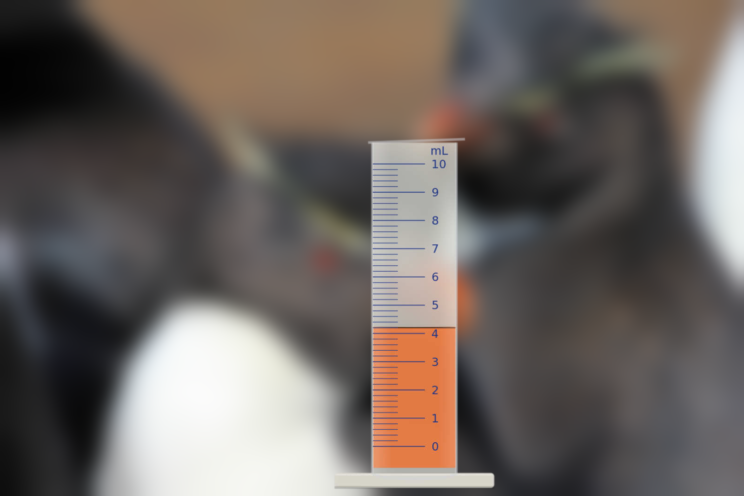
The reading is 4.2 mL
